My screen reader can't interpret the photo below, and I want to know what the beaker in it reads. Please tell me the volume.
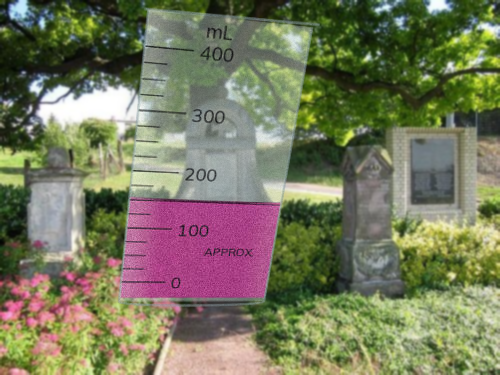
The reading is 150 mL
